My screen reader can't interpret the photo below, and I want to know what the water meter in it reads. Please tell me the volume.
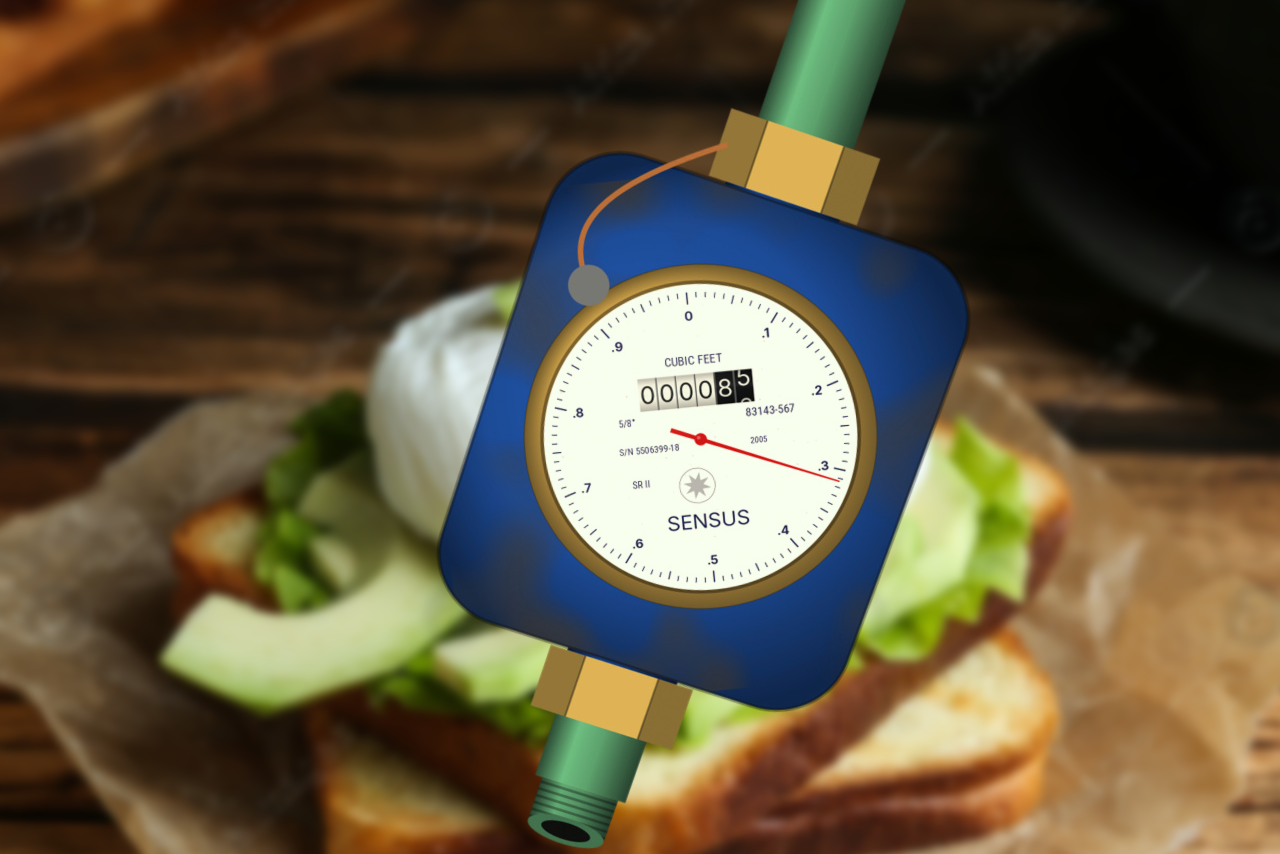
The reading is 85.31 ft³
